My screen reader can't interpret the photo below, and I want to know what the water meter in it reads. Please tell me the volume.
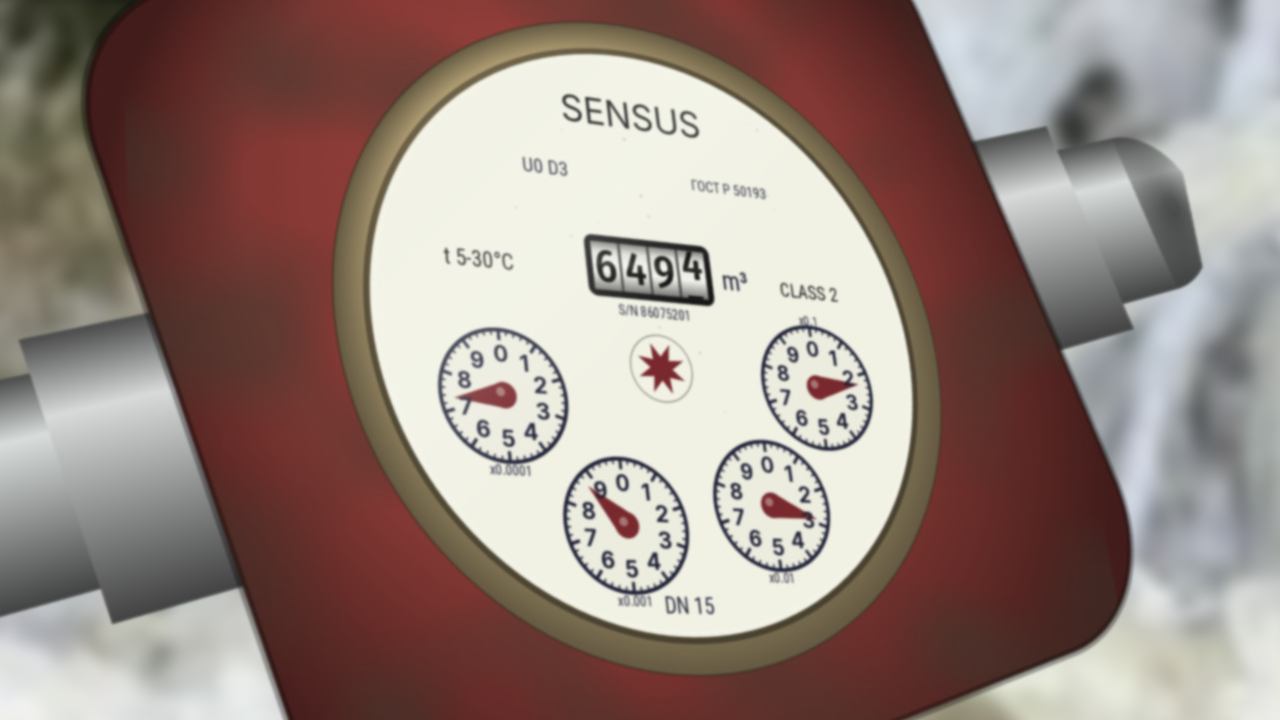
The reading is 6494.2287 m³
